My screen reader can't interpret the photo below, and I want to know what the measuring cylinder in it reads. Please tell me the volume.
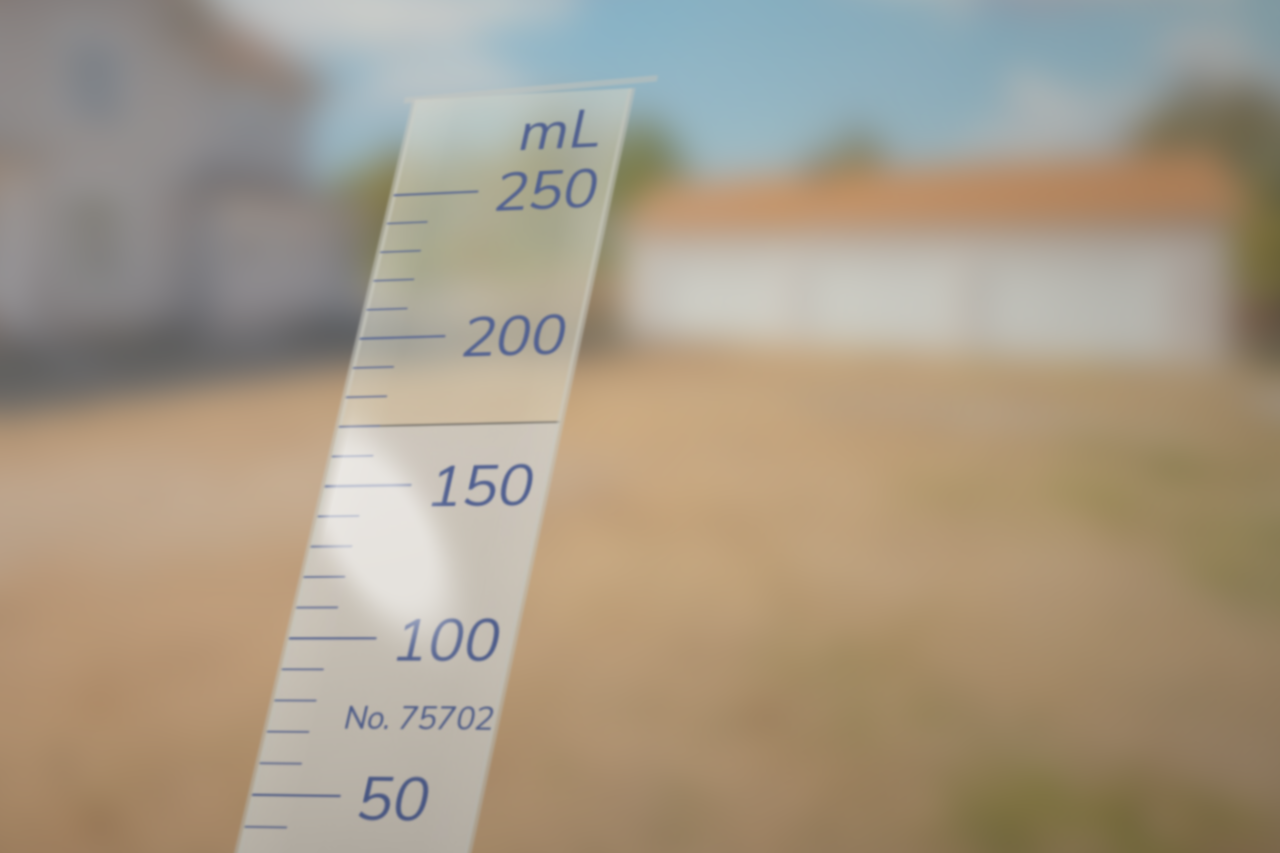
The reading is 170 mL
